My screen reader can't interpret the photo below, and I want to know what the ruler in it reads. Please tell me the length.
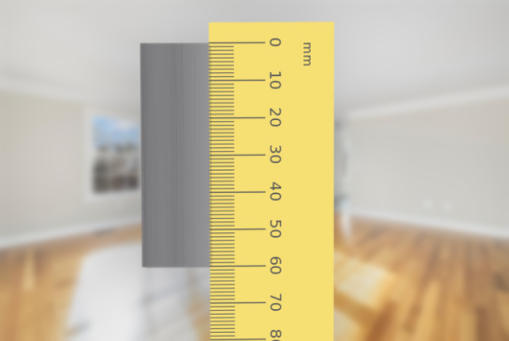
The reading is 60 mm
